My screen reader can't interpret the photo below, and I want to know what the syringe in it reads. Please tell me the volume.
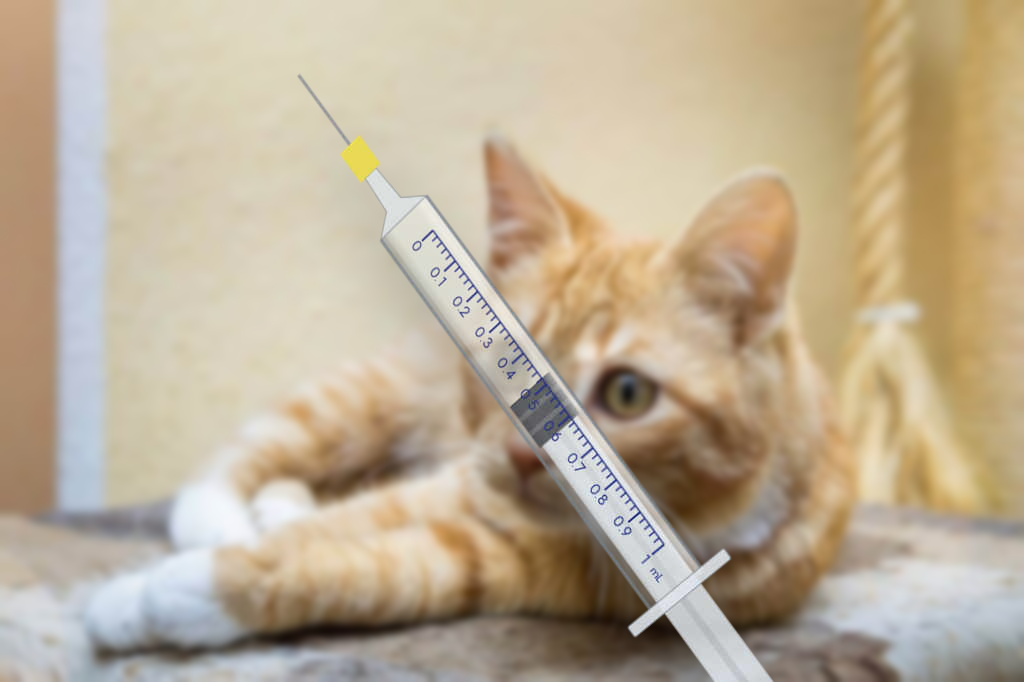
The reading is 0.48 mL
